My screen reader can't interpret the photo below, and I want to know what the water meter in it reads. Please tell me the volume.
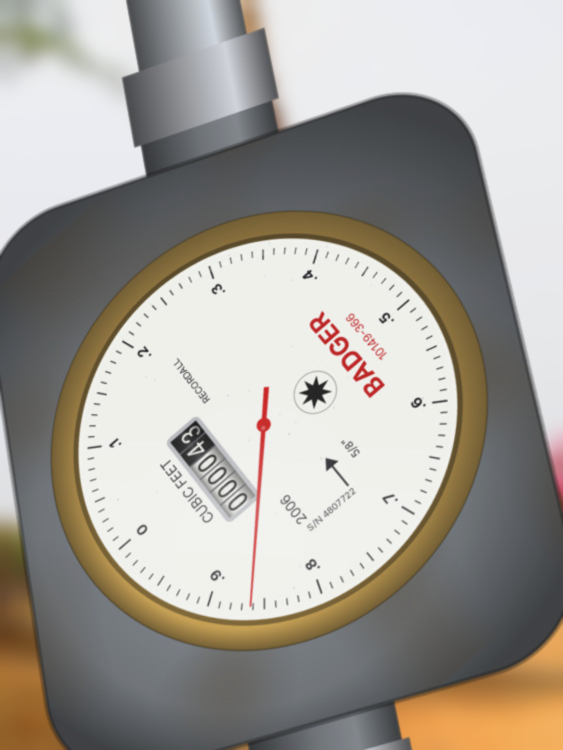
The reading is 42.86 ft³
